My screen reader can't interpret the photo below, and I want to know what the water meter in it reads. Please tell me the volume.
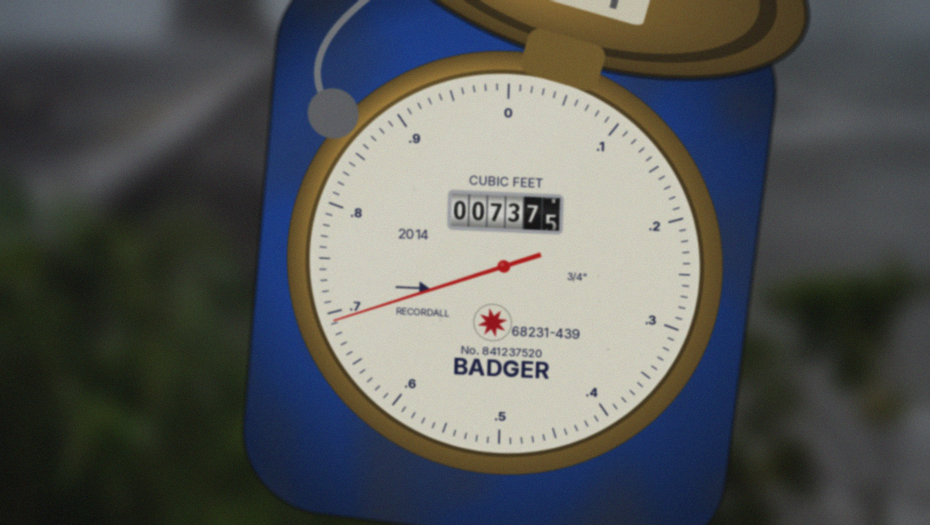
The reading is 7374.69 ft³
